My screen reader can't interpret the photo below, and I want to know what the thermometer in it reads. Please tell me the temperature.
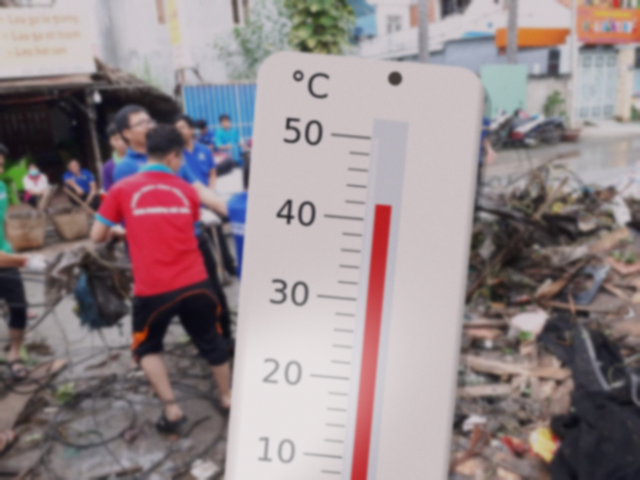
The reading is 42 °C
